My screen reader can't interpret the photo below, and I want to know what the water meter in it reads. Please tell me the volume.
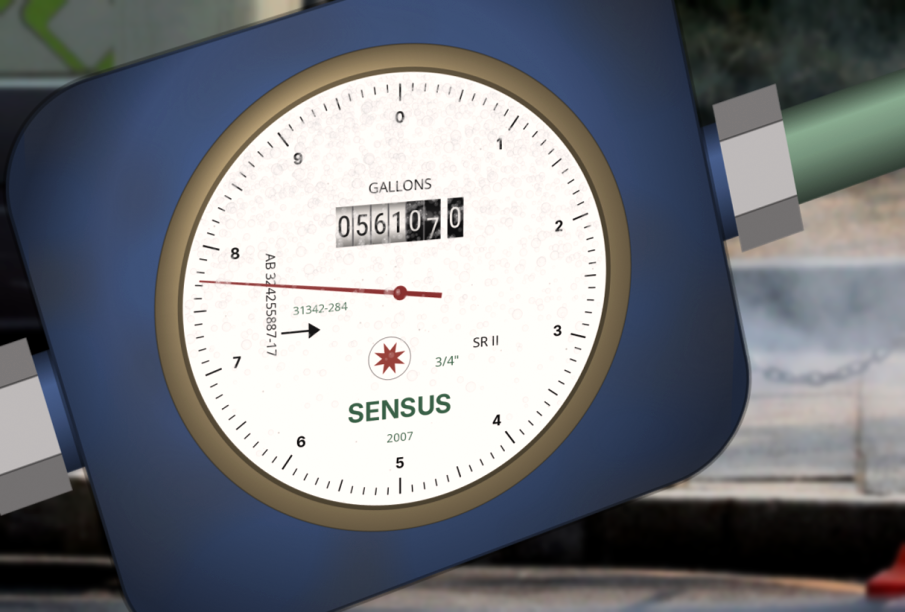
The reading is 561067.7 gal
